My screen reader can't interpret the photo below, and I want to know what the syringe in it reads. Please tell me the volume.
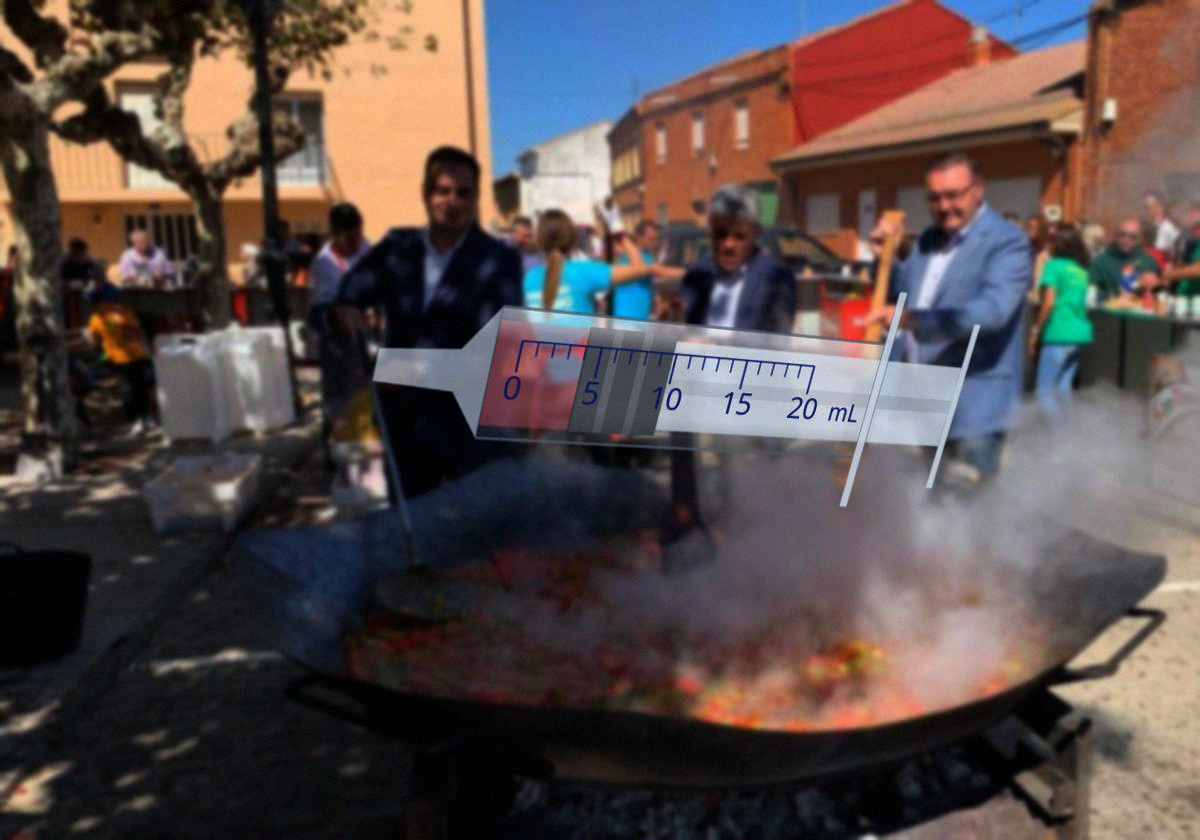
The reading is 4 mL
